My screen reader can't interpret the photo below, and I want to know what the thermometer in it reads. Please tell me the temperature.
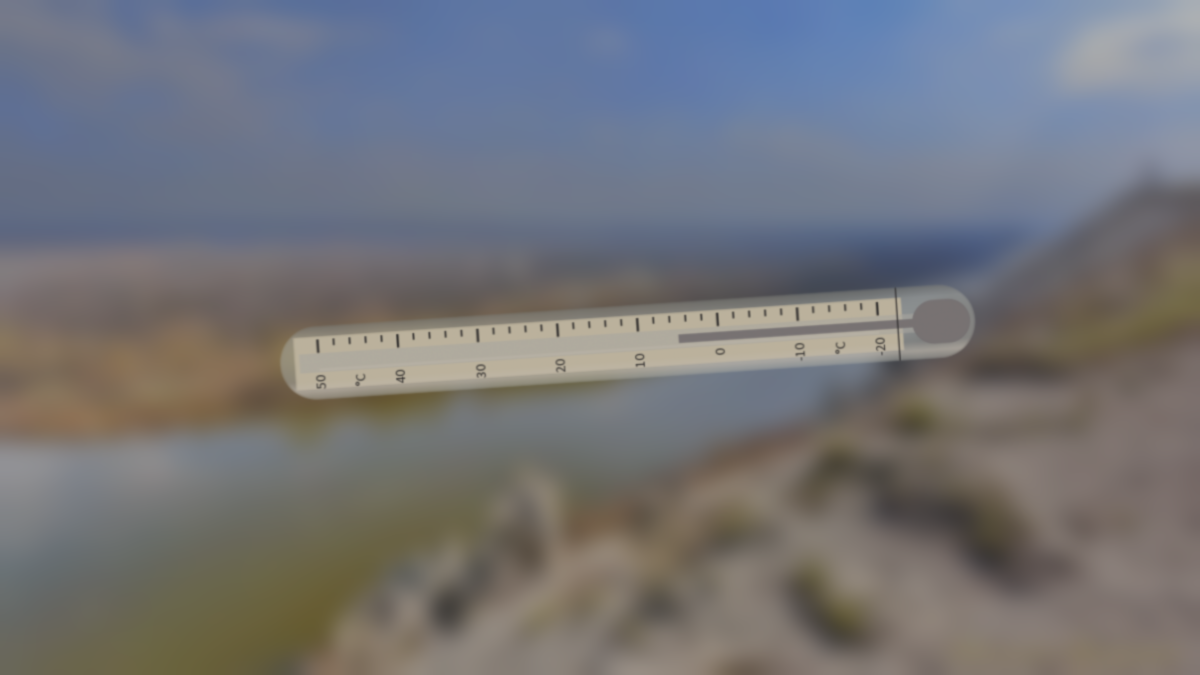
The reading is 5 °C
